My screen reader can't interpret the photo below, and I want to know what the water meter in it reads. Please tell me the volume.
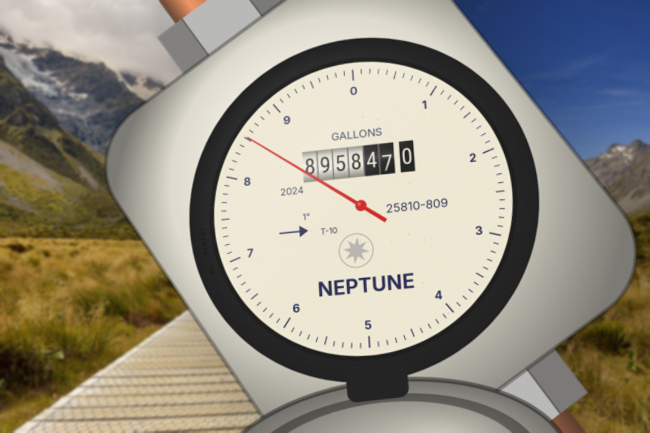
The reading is 8958468.5 gal
